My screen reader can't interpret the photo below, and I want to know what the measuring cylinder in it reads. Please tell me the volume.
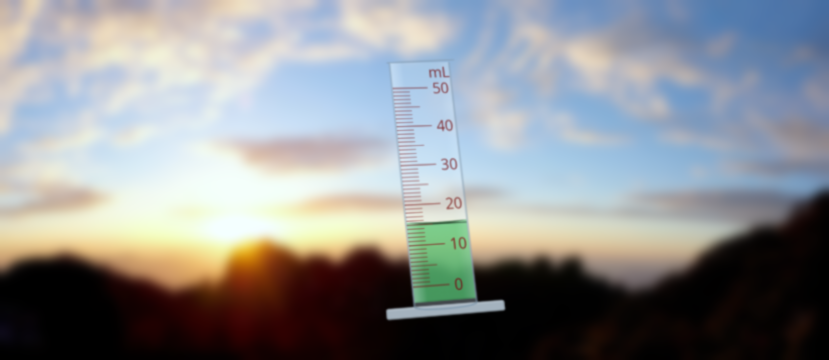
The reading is 15 mL
